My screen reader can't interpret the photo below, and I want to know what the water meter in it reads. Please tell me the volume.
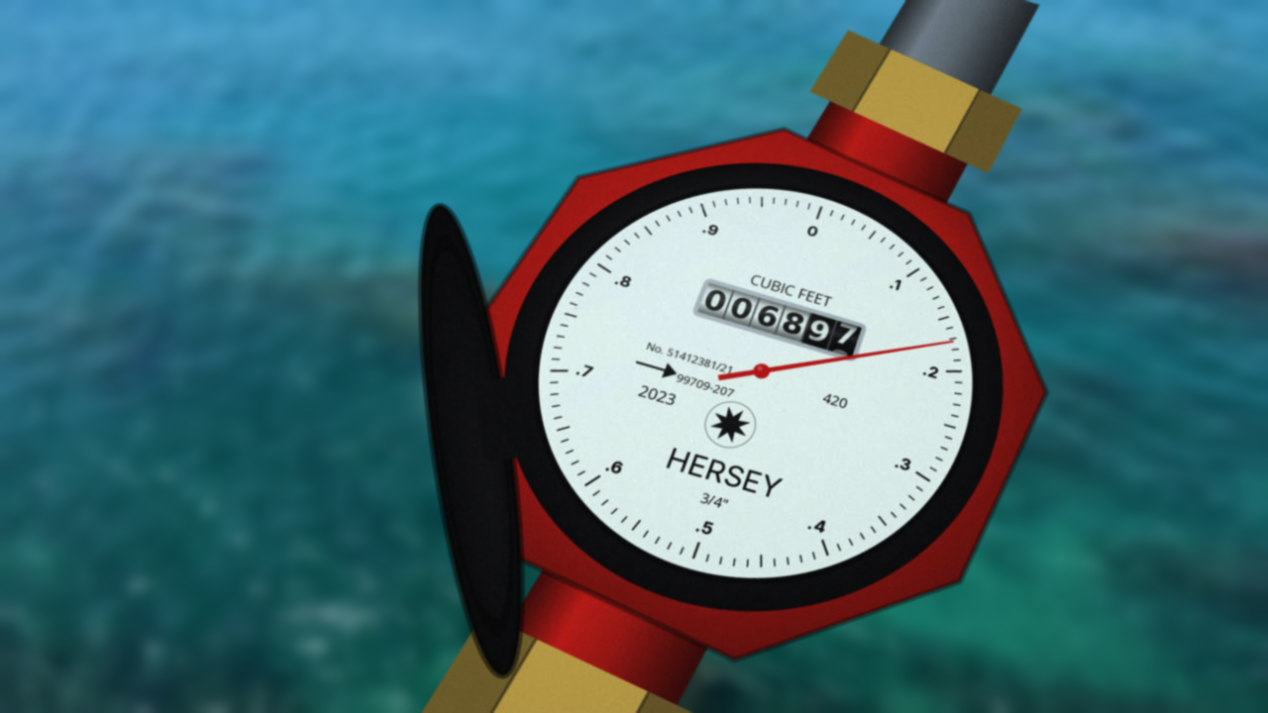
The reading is 6897.17 ft³
